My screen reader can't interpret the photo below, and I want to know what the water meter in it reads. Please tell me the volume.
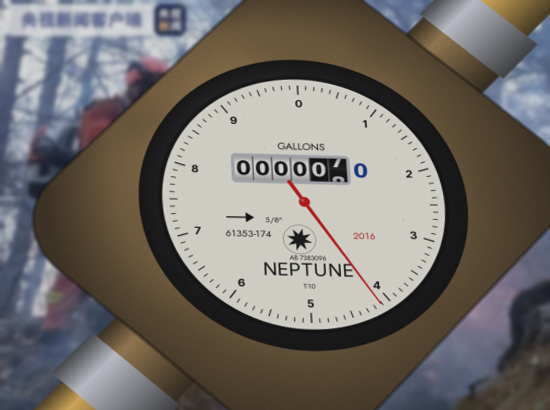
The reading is 74.1 gal
